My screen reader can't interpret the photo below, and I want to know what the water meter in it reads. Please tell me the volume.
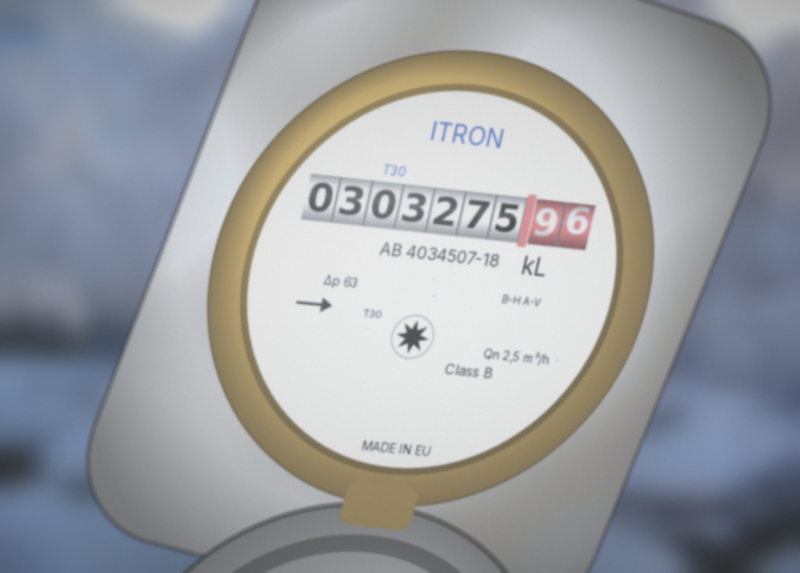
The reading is 303275.96 kL
